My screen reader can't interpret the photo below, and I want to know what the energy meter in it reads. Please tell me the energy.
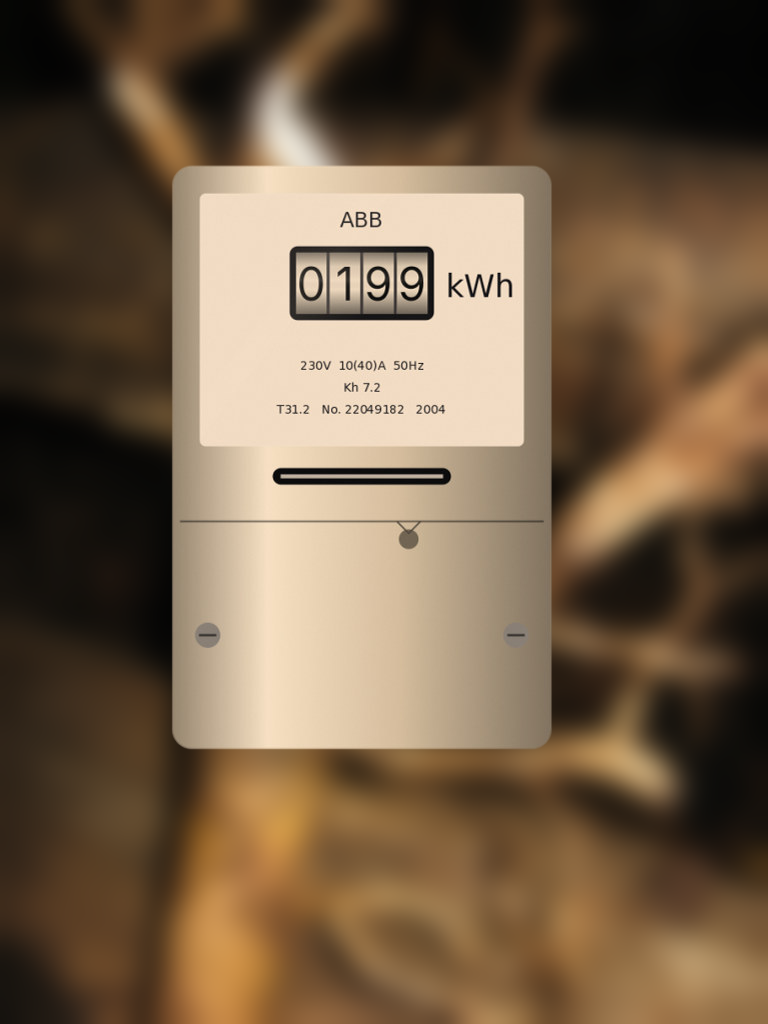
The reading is 199 kWh
